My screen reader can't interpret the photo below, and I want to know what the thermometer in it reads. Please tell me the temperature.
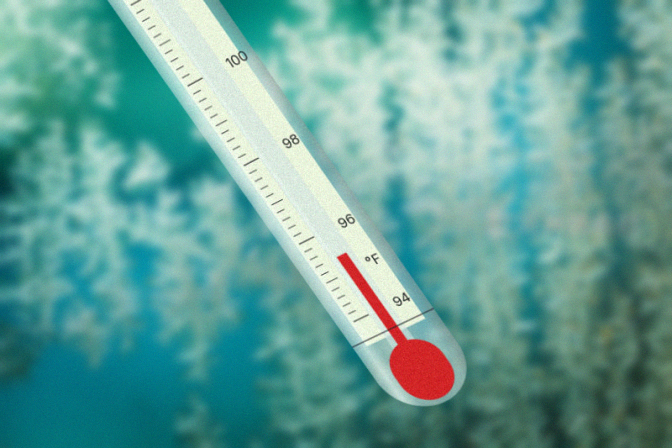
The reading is 95.4 °F
